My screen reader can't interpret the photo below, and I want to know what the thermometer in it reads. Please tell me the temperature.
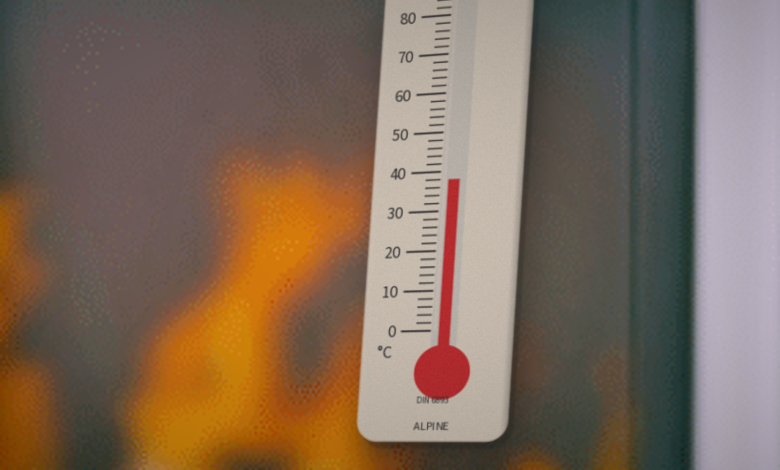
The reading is 38 °C
